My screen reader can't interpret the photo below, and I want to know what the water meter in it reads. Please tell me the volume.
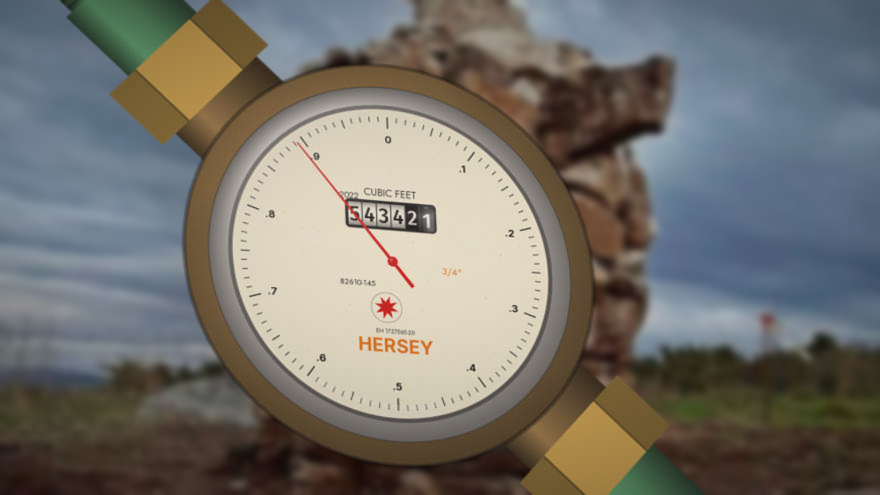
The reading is 543420.89 ft³
